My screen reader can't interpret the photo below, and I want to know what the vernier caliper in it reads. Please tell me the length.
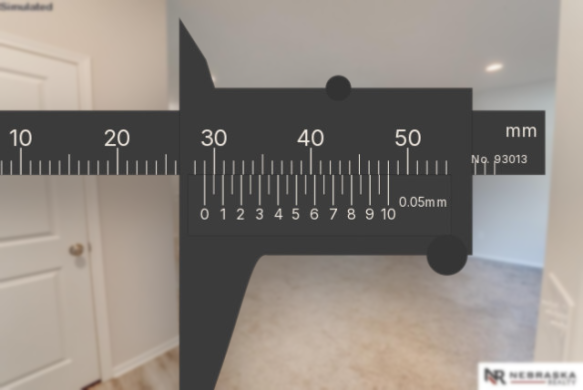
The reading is 29.0 mm
